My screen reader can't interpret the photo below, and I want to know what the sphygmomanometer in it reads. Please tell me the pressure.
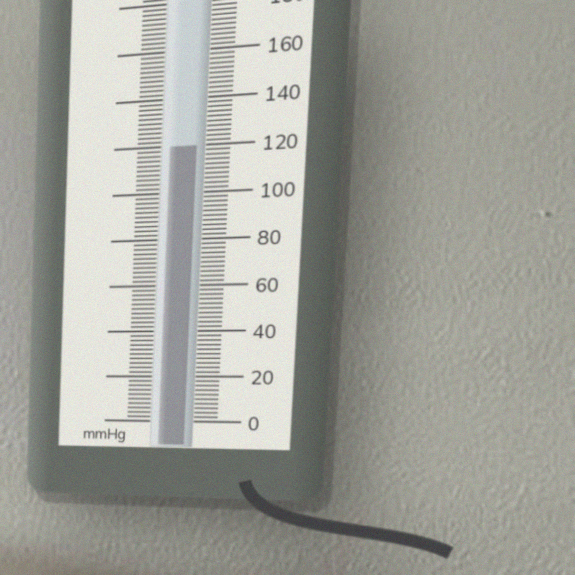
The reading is 120 mmHg
